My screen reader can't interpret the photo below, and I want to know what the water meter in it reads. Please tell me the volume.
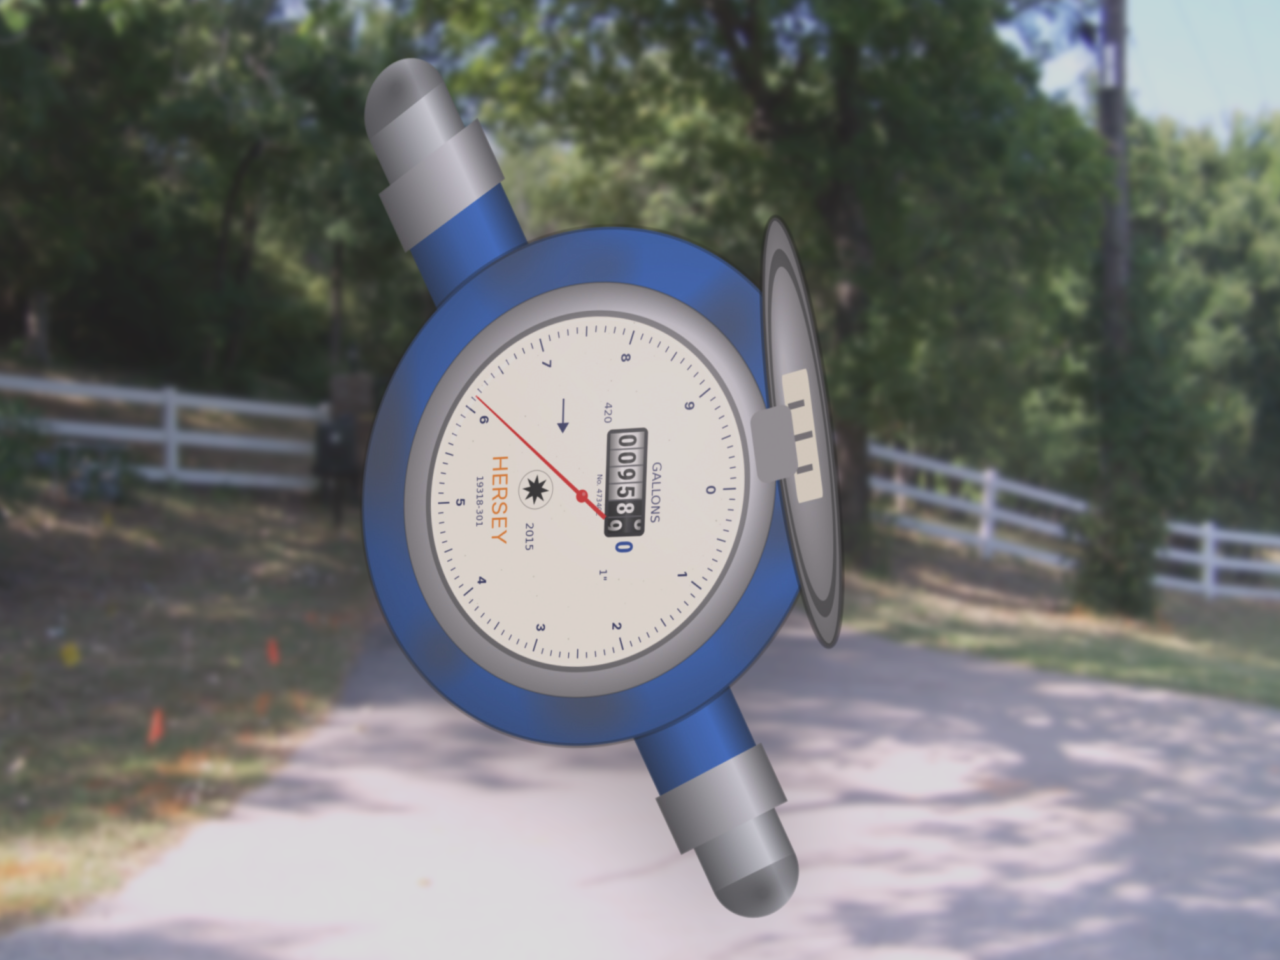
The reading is 95886.1 gal
